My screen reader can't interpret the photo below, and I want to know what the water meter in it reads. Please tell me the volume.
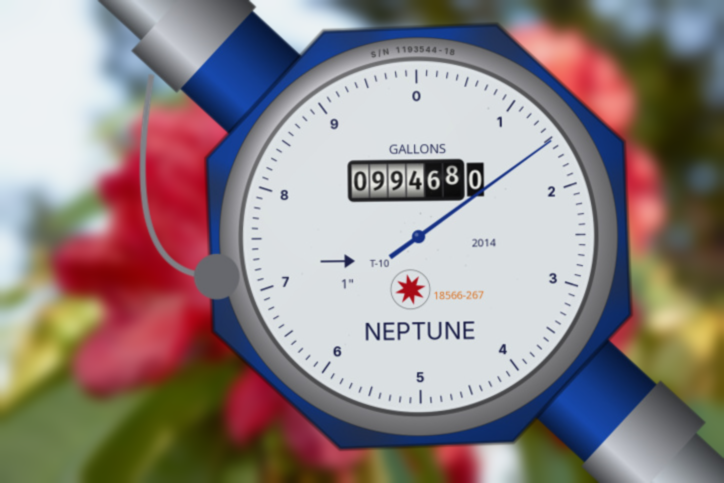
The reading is 994681.5 gal
